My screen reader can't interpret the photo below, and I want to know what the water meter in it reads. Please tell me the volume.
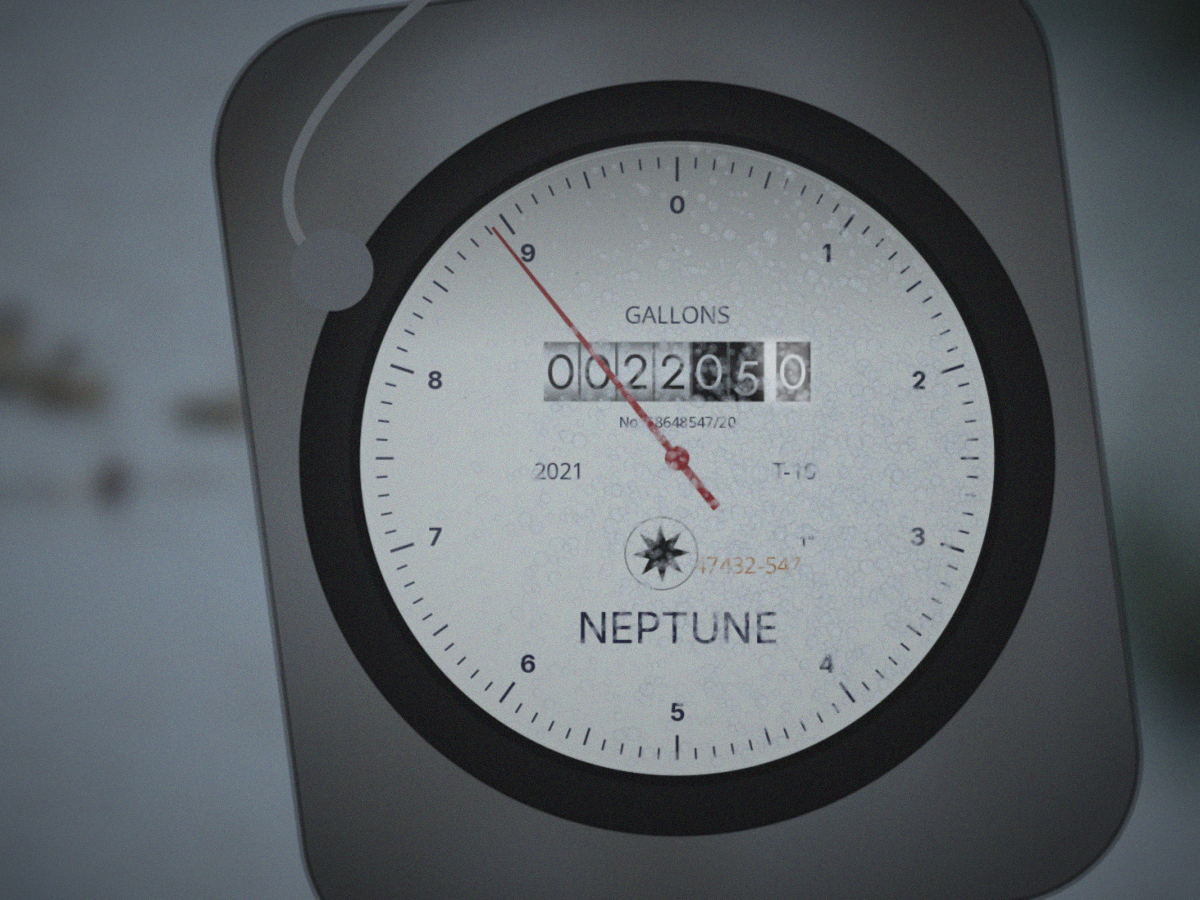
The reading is 22048.9 gal
